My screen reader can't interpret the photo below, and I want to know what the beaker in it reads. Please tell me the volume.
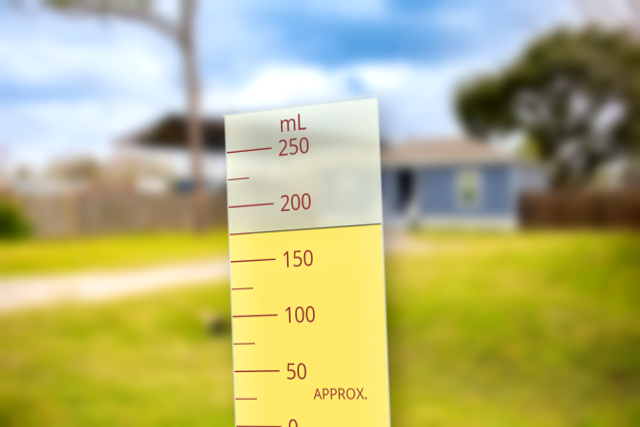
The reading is 175 mL
